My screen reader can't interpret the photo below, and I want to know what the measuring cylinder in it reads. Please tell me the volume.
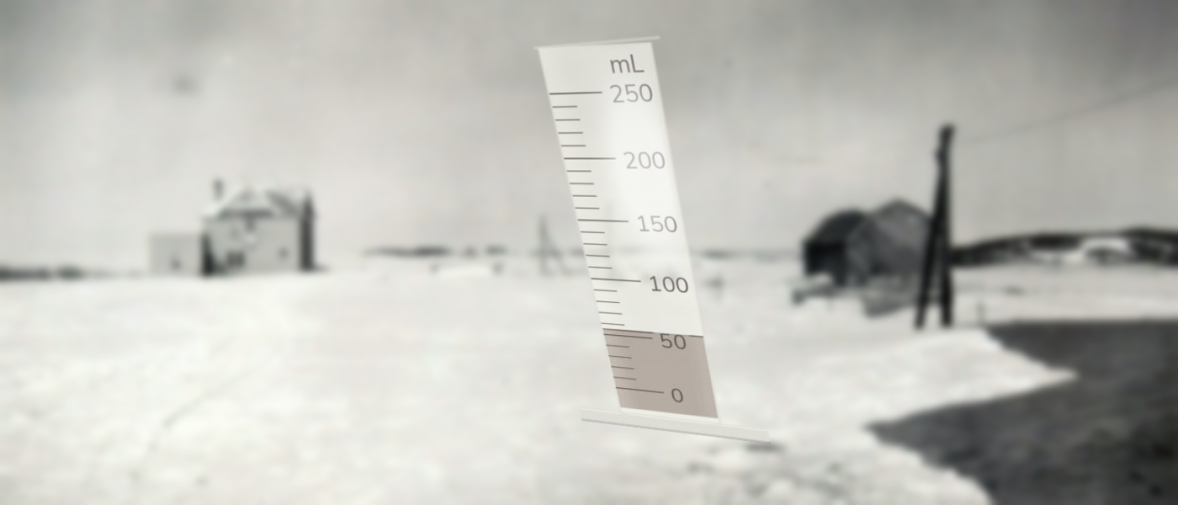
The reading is 55 mL
